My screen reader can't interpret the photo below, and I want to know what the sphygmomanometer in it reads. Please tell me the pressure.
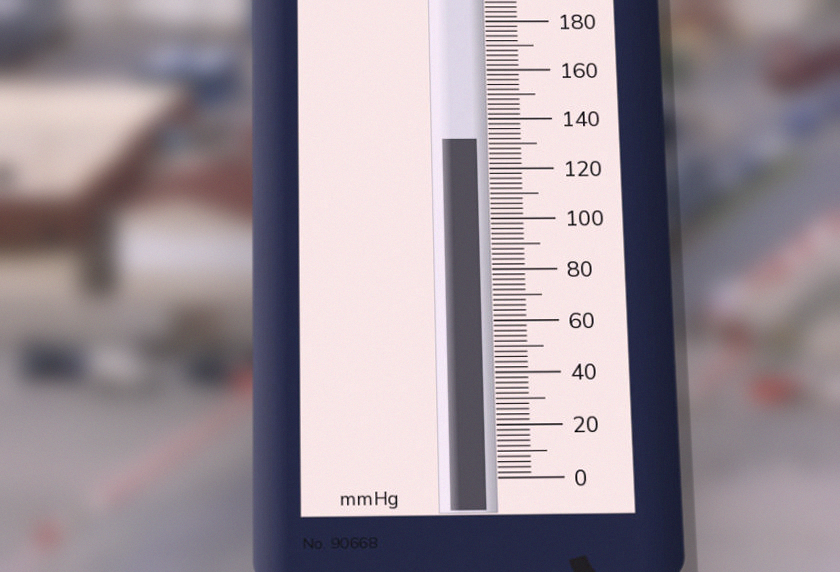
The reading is 132 mmHg
